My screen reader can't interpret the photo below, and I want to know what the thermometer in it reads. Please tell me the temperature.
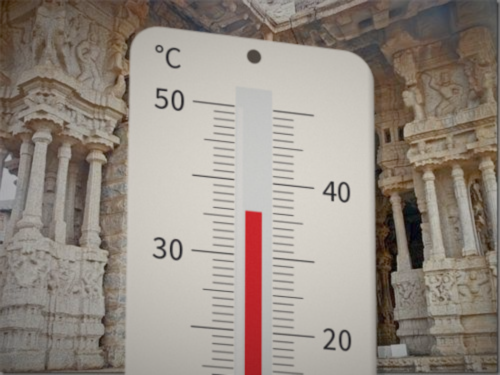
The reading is 36 °C
